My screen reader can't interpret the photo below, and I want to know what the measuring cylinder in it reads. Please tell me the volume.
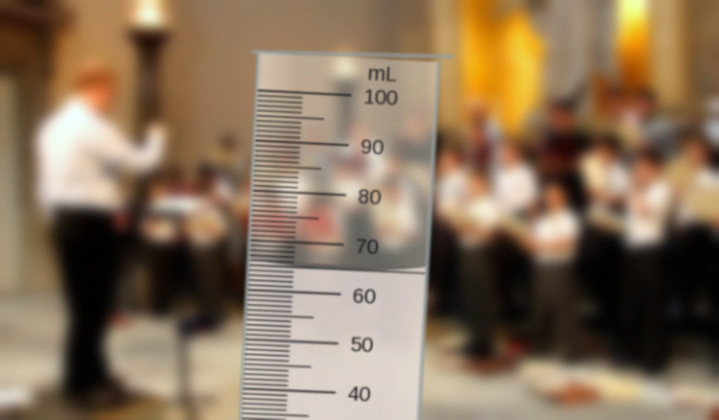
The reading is 65 mL
